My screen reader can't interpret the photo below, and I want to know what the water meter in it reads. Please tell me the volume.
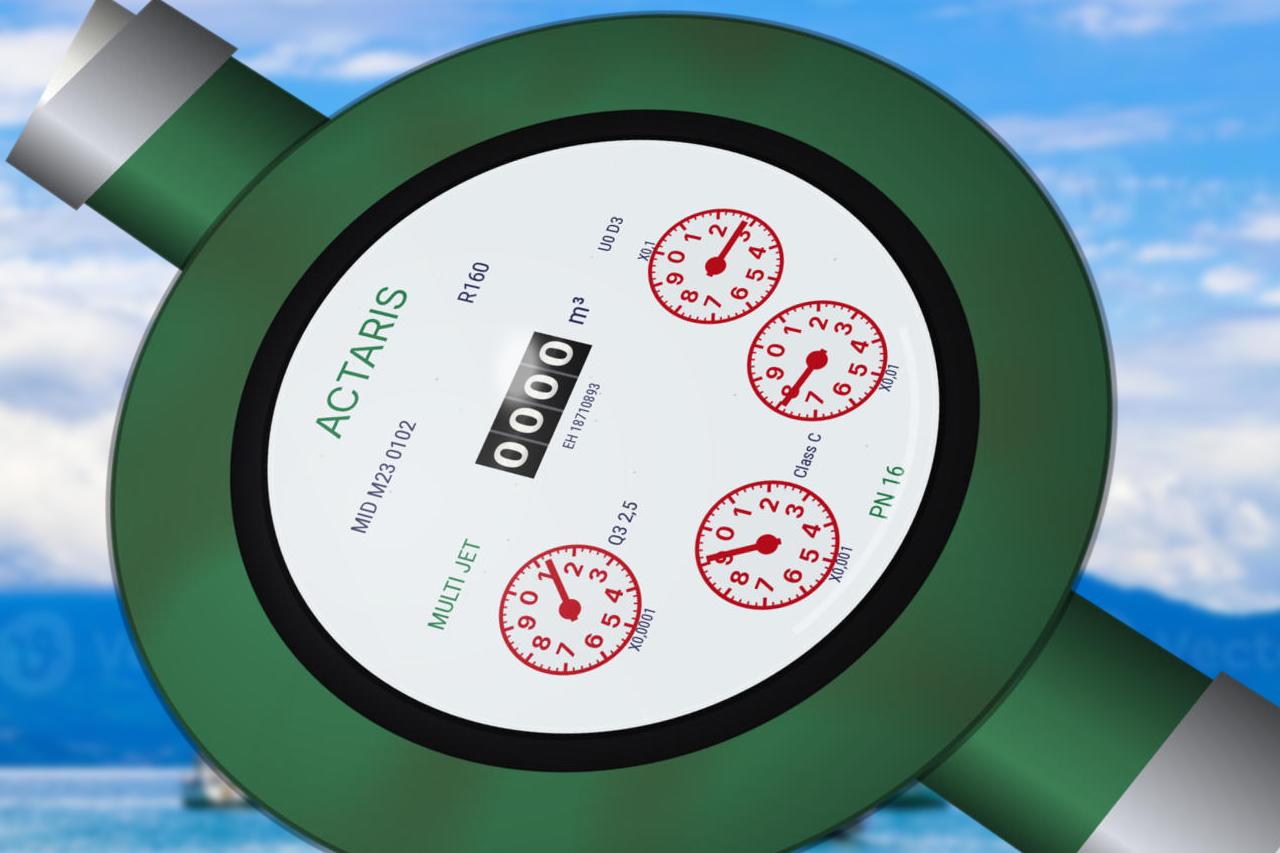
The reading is 0.2791 m³
